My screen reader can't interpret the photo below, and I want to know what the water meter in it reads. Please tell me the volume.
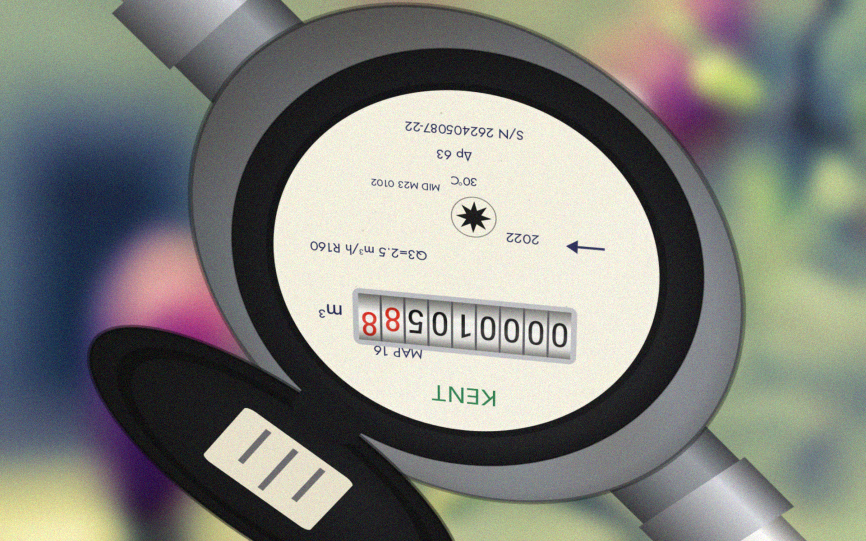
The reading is 105.88 m³
